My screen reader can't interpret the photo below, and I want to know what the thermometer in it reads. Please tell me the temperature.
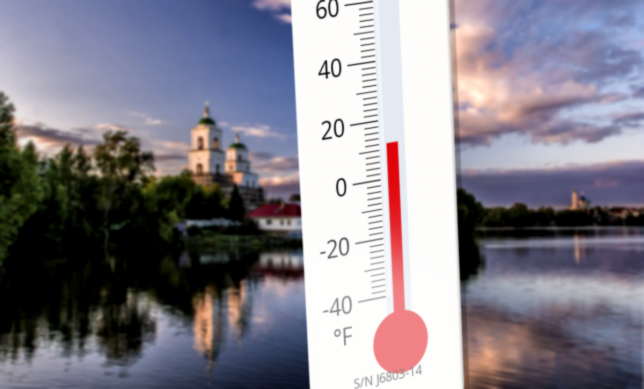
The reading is 12 °F
